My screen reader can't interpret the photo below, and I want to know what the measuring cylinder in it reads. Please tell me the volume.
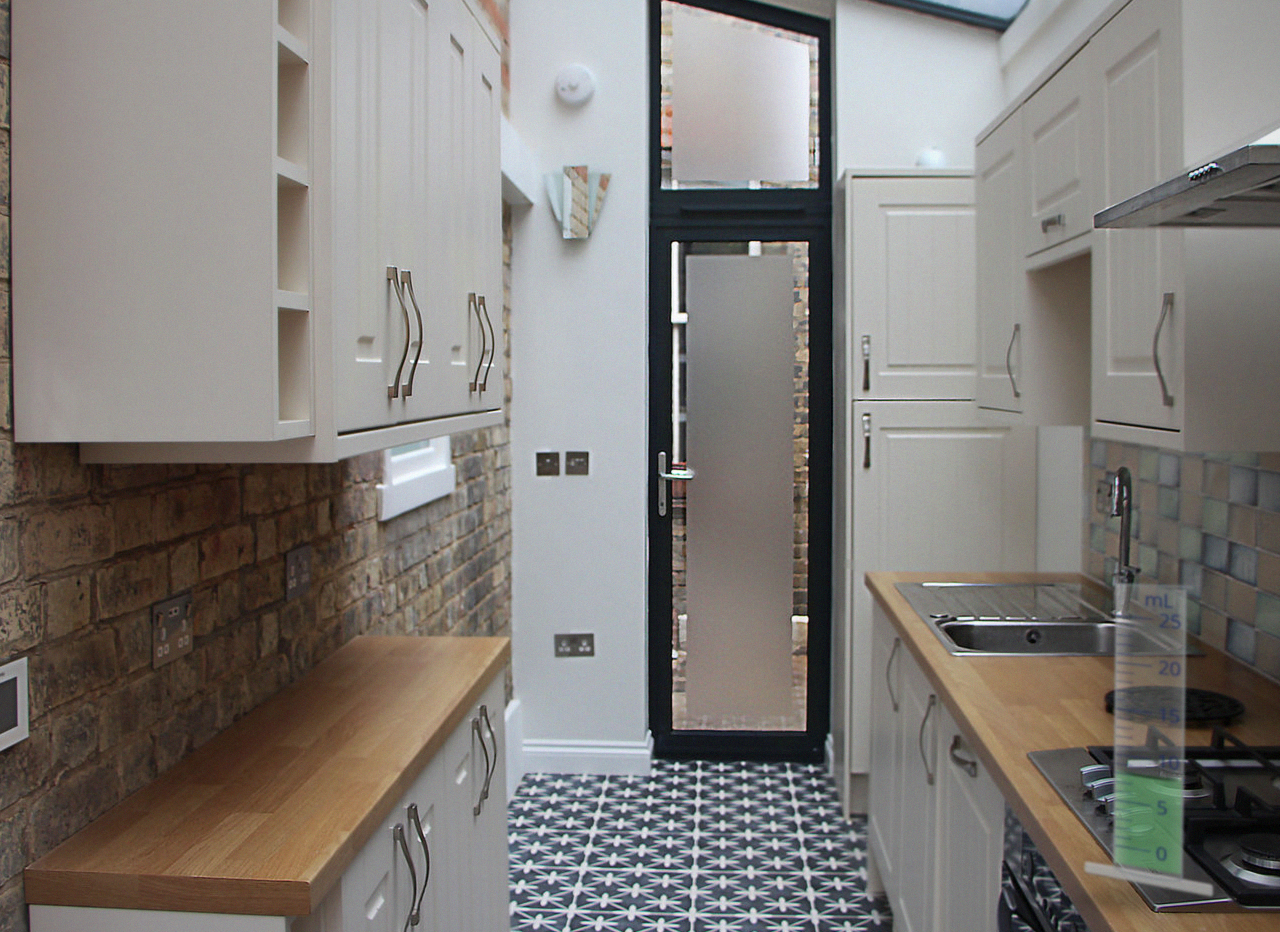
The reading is 8 mL
